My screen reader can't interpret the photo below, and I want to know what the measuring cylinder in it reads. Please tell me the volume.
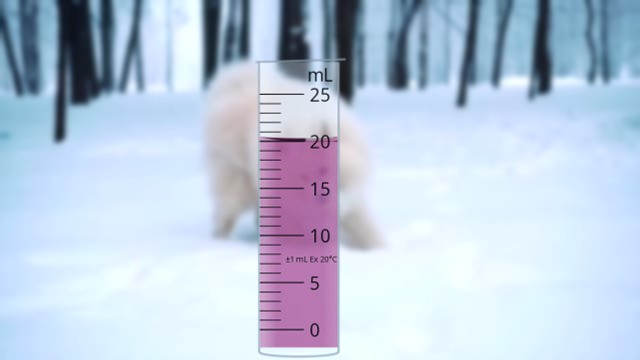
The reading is 20 mL
